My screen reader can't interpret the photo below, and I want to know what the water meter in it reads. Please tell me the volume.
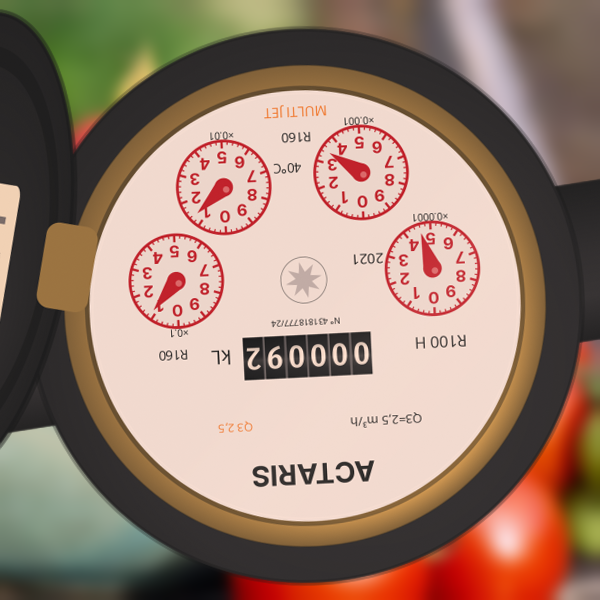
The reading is 92.1134 kL
